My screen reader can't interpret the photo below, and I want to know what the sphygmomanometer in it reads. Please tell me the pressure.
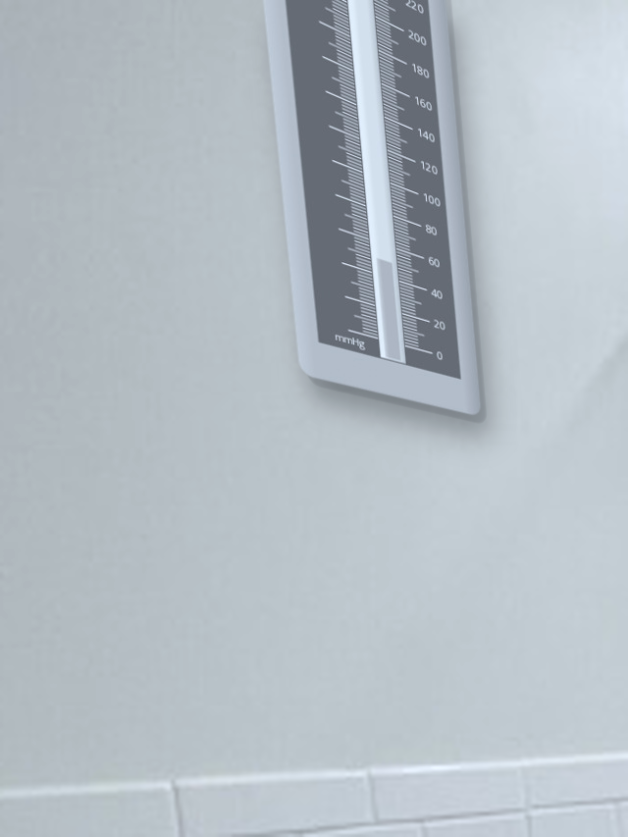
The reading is 50 mmHg
